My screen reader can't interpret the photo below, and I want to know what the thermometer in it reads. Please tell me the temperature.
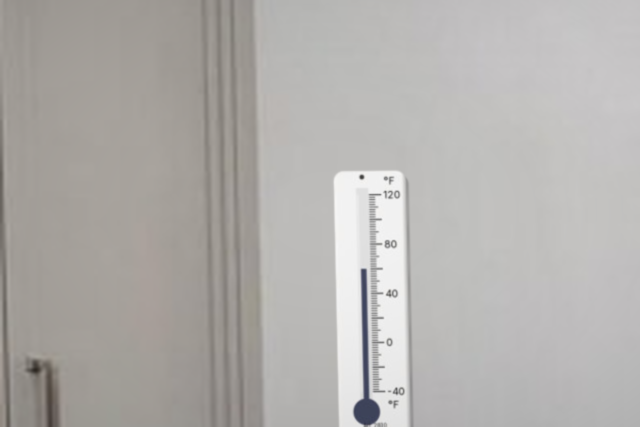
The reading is 60 °F
